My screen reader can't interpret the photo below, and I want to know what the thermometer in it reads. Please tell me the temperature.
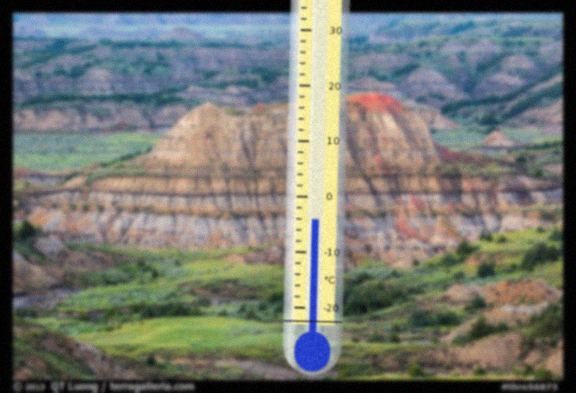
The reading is -4 °C
